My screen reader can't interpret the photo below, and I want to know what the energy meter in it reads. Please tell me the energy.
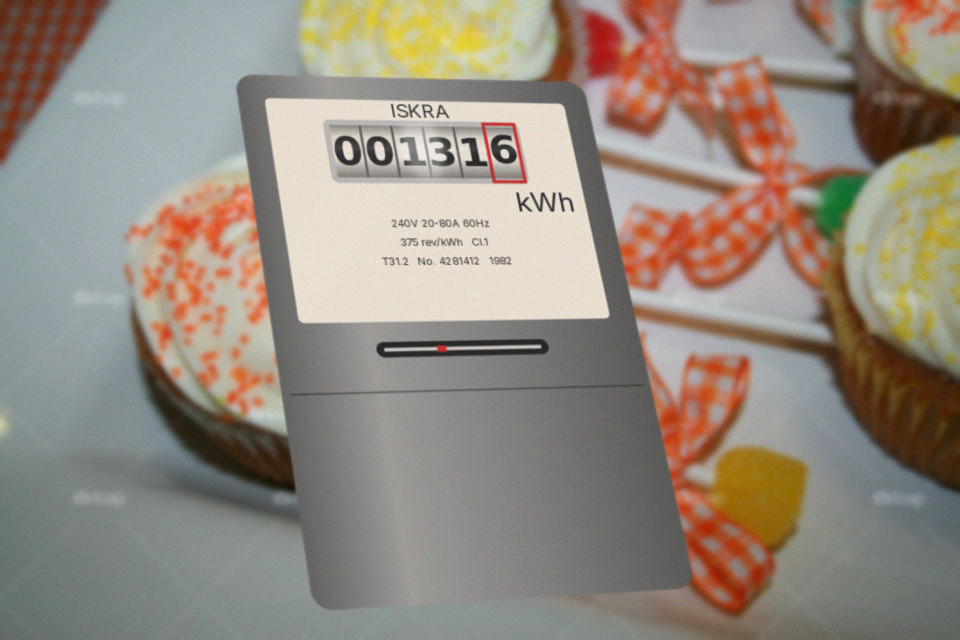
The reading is 131.6 kWh
